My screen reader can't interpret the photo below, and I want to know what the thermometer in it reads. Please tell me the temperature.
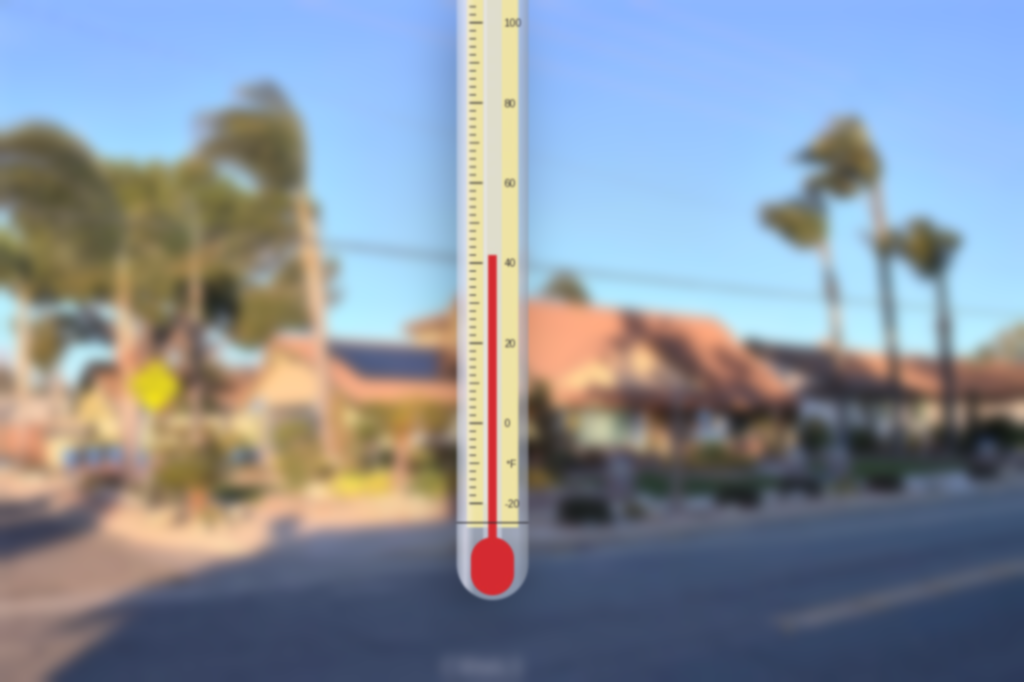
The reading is 42 °F
